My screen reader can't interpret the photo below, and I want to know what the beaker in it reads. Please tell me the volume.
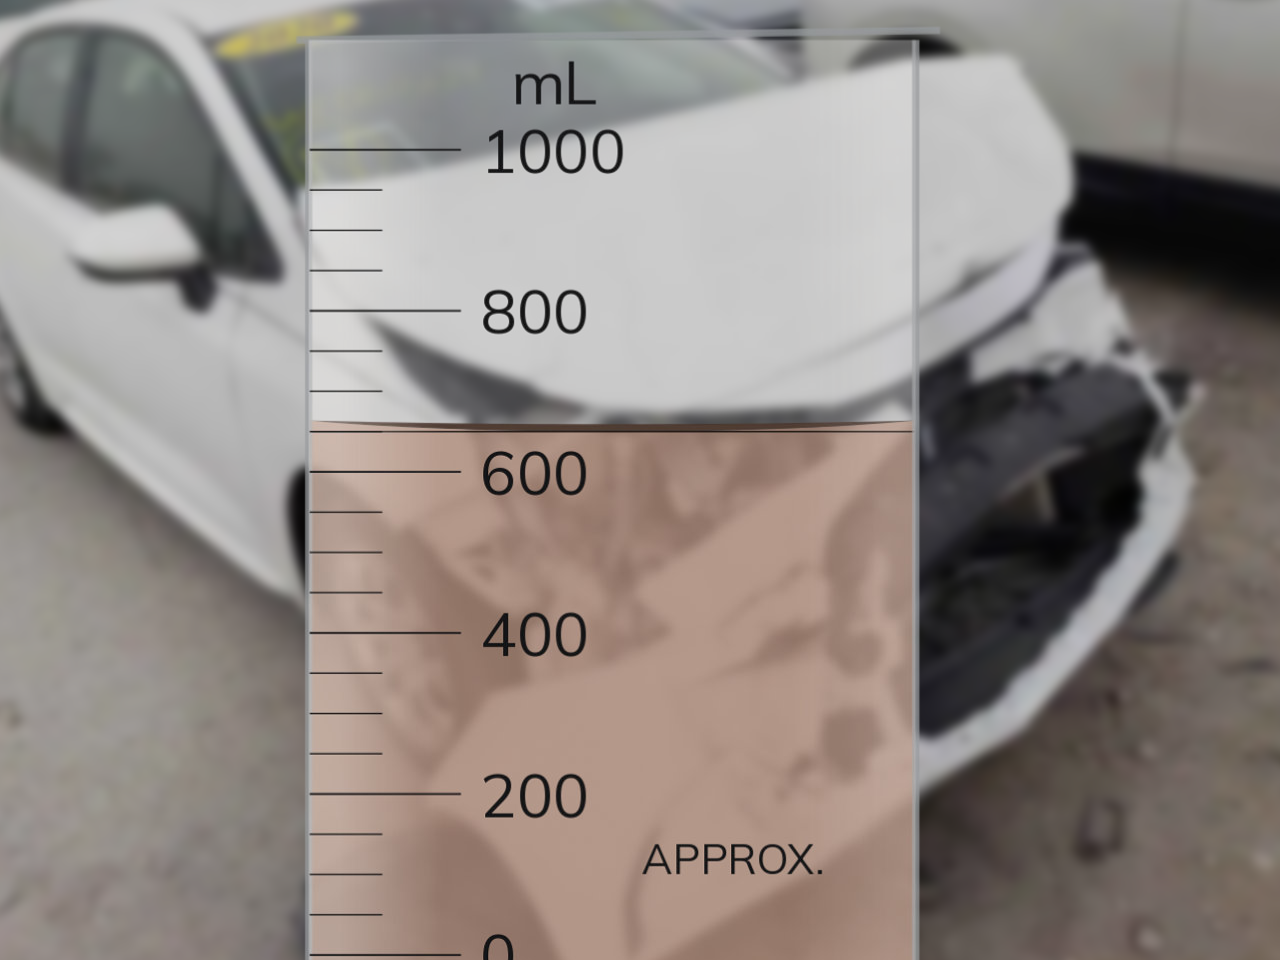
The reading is 650 mL
